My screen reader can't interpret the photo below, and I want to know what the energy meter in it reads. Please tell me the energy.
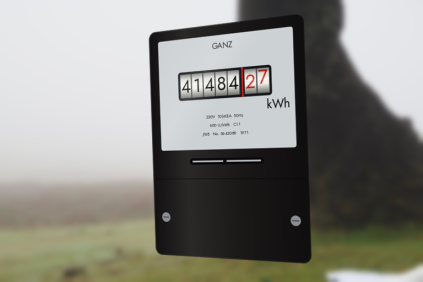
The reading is 41484.27 kWh
